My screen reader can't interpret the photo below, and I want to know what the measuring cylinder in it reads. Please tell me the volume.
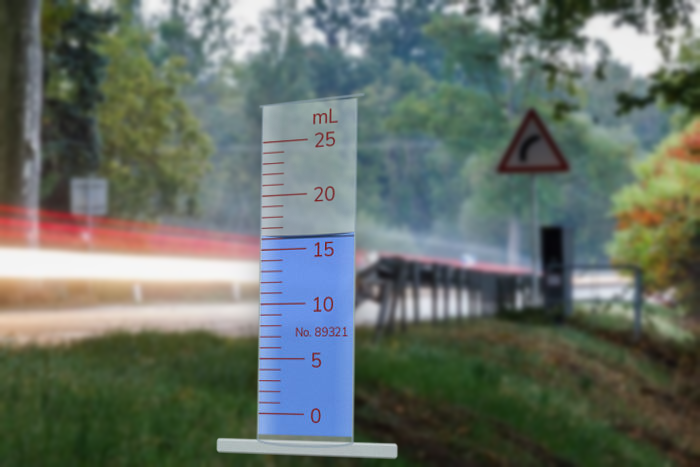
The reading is 16 mL
